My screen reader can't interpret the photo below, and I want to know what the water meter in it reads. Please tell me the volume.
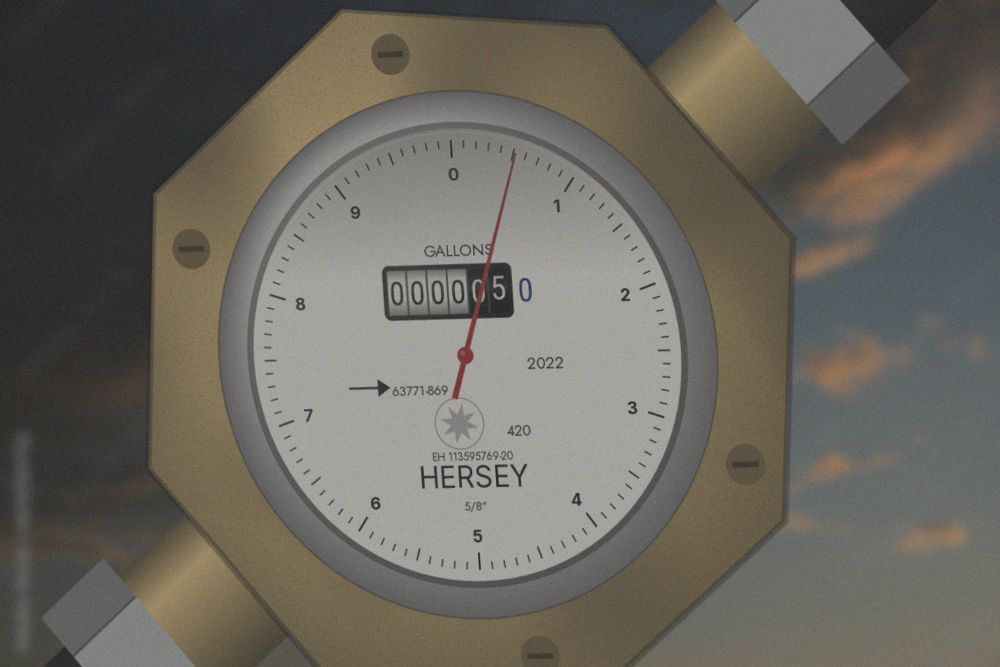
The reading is 50.5 gal
